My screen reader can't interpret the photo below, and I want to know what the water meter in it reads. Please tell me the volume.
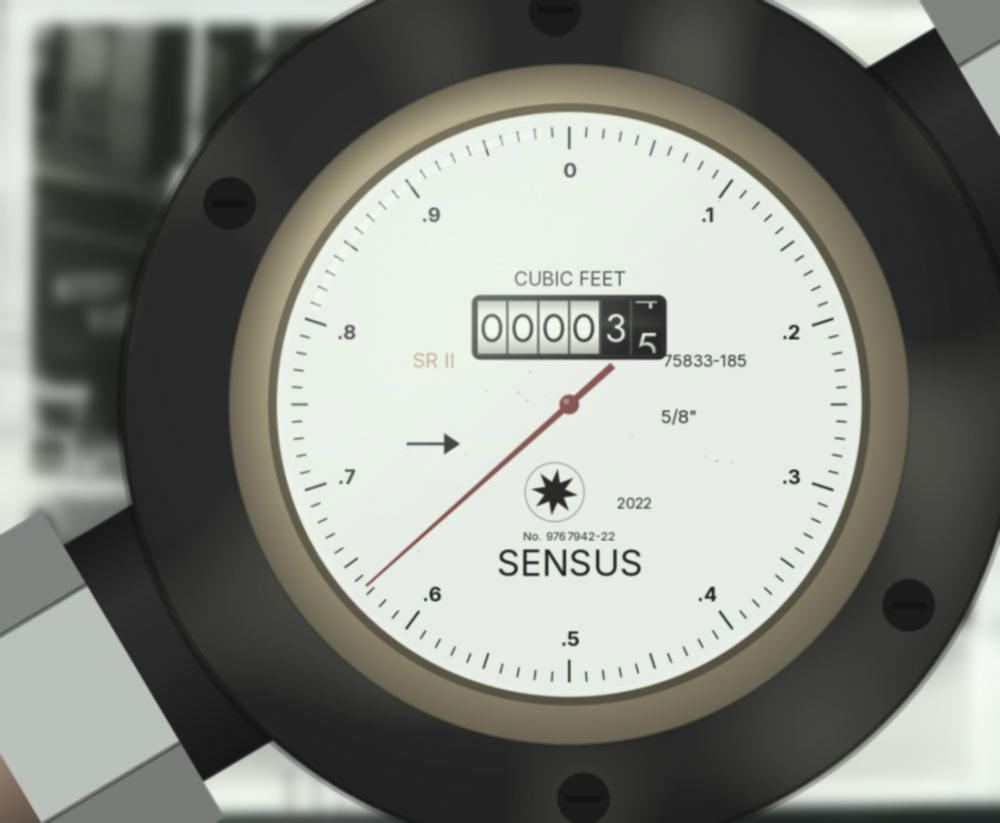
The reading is 34.63 ft³
